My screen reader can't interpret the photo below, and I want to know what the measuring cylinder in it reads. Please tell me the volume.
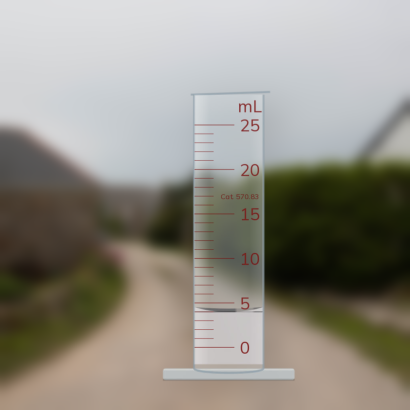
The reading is 4 mL
